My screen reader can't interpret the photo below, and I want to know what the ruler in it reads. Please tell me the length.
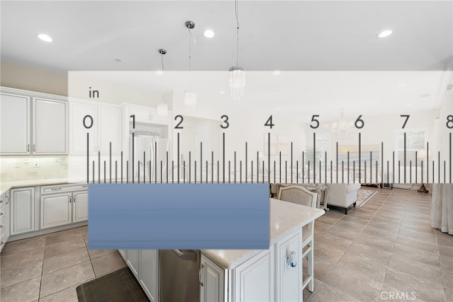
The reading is 4 in
